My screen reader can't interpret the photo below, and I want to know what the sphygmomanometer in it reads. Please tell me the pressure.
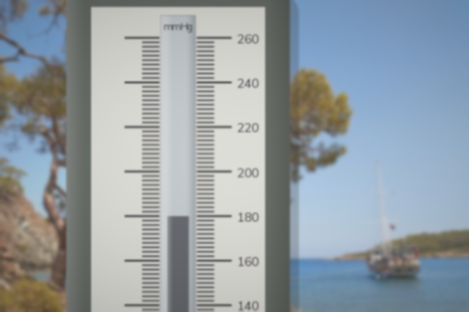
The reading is 180 mmHg
